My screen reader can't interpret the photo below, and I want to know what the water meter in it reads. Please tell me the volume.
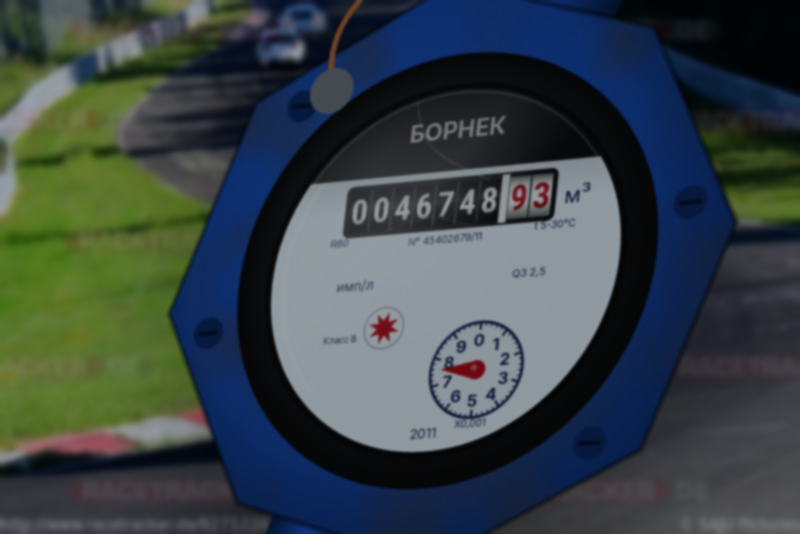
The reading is 46748.937 m³
